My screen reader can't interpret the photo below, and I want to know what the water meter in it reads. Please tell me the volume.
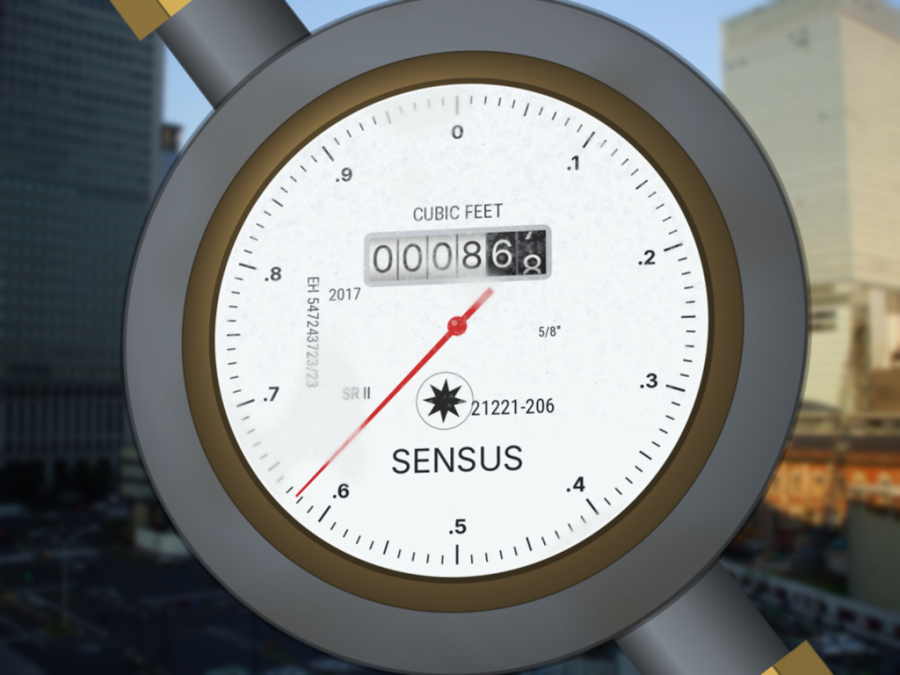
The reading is 867.62 ft³
